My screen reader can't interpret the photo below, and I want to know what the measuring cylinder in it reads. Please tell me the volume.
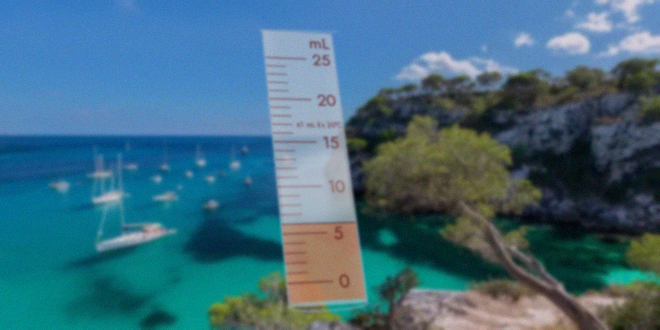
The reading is 6 mL
